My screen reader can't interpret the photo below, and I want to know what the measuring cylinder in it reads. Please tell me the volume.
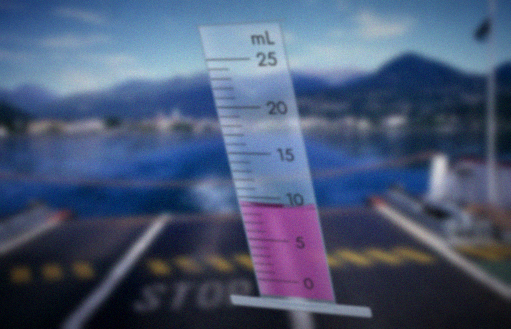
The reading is 9 mL
